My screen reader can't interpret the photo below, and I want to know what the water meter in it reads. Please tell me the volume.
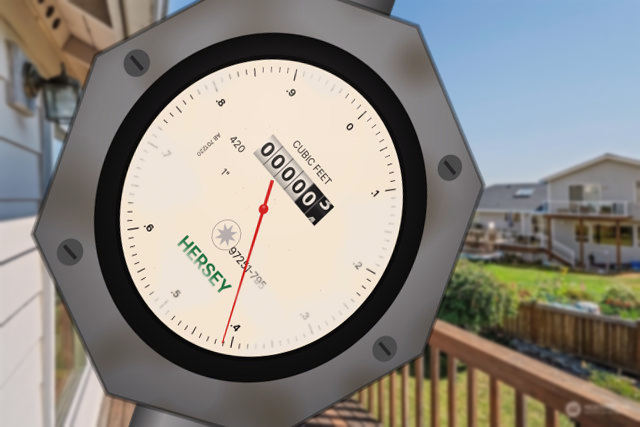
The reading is 3.41 ft³
